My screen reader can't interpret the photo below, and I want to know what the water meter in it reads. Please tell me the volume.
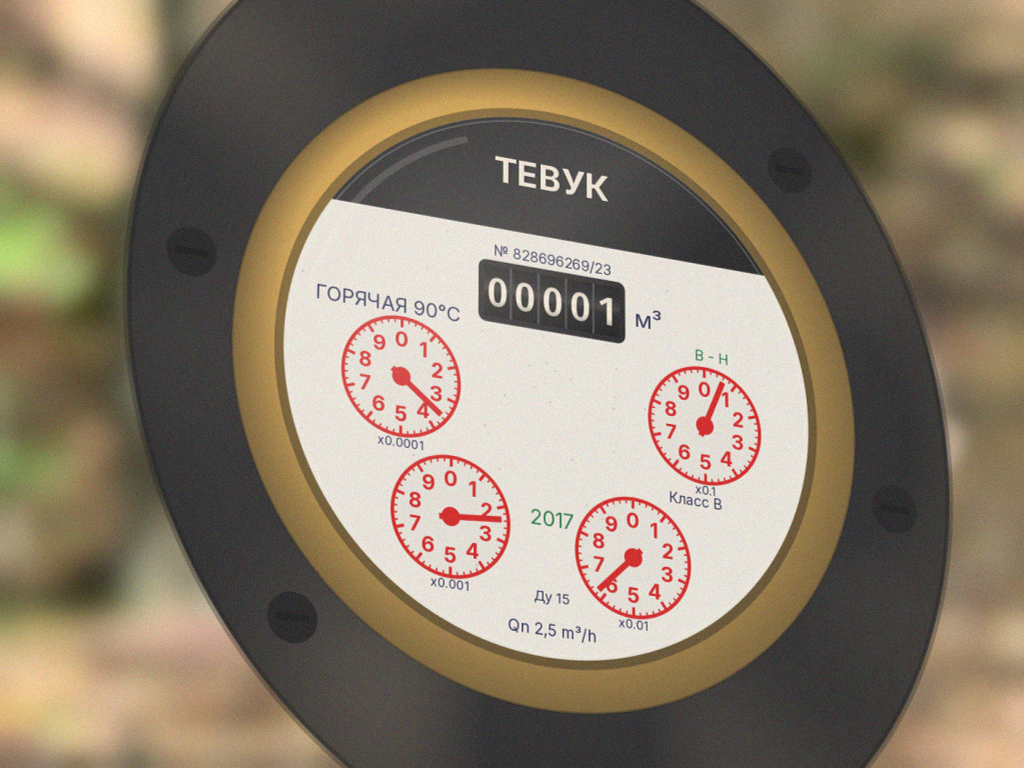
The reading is 1.0623 m³
